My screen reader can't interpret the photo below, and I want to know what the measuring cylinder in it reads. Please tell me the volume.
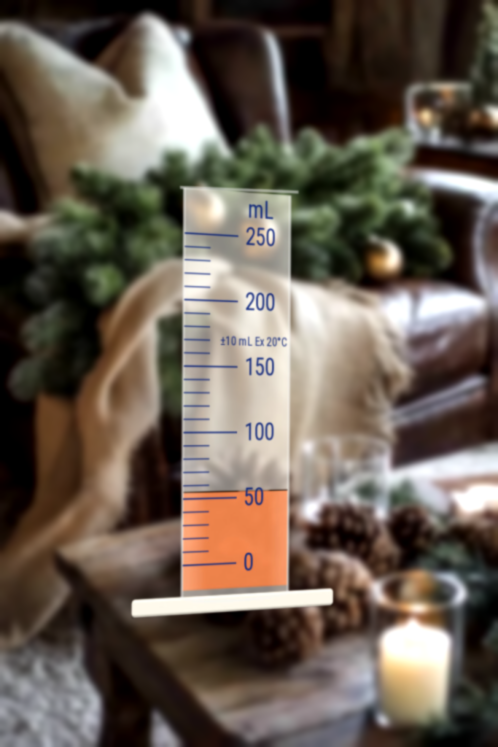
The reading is 55 mL
